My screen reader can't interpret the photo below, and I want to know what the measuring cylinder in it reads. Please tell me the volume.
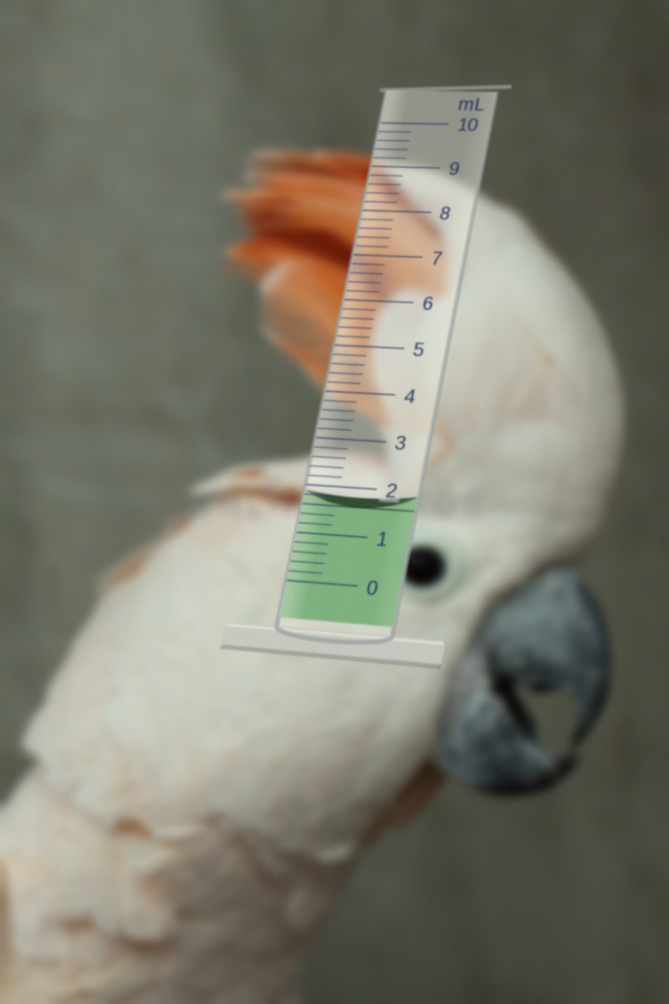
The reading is 1.6 mL
